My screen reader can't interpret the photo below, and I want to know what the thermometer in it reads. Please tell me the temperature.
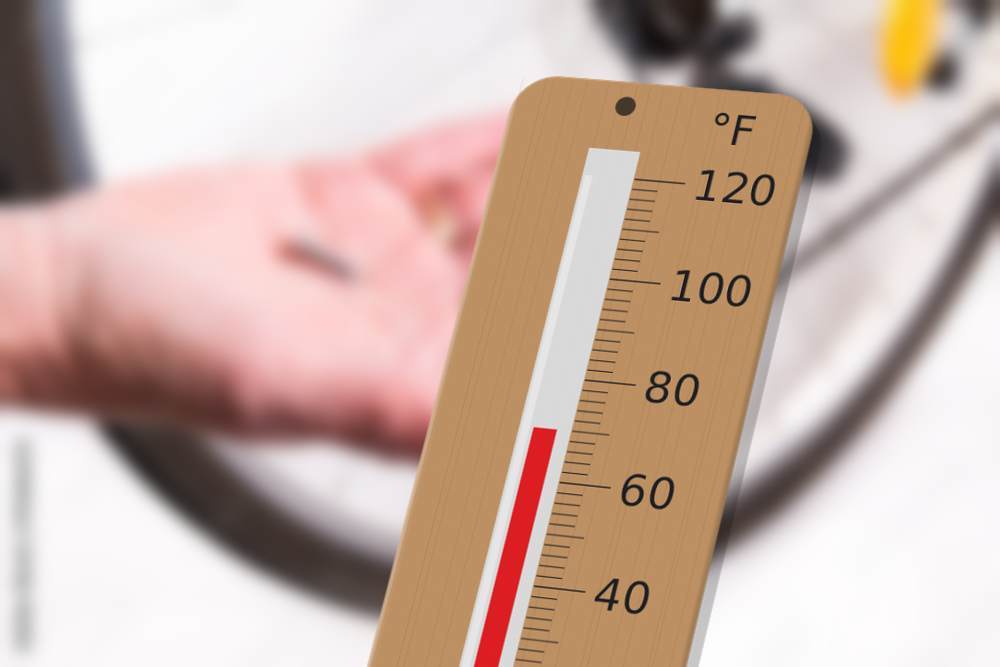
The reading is 70 °F
